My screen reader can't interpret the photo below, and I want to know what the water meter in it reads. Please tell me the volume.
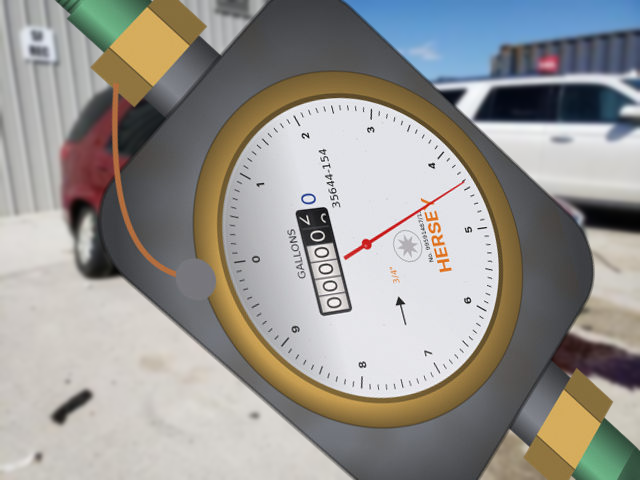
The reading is 24.4 gal
